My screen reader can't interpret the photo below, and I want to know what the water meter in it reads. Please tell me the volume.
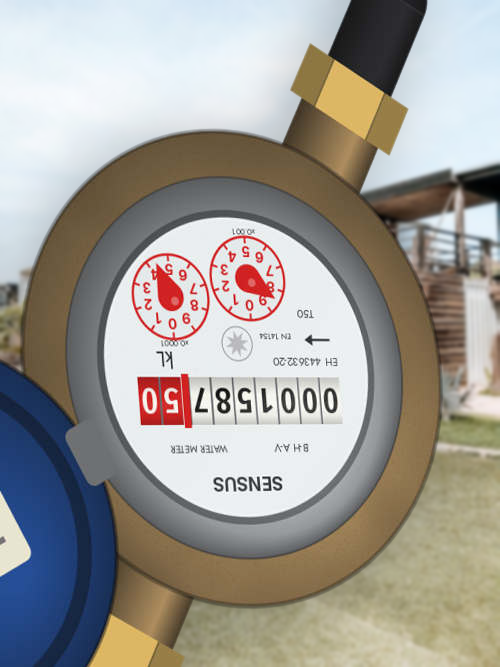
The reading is 1587.5084 kL
